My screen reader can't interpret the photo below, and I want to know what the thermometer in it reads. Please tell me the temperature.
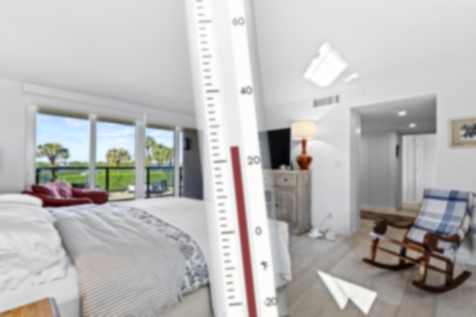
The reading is 24 °F
